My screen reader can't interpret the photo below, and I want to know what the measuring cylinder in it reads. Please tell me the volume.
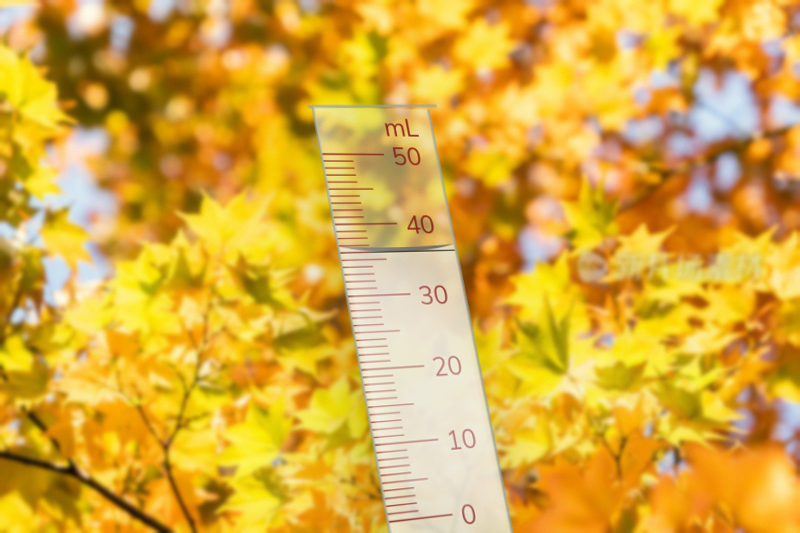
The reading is 36 mL
